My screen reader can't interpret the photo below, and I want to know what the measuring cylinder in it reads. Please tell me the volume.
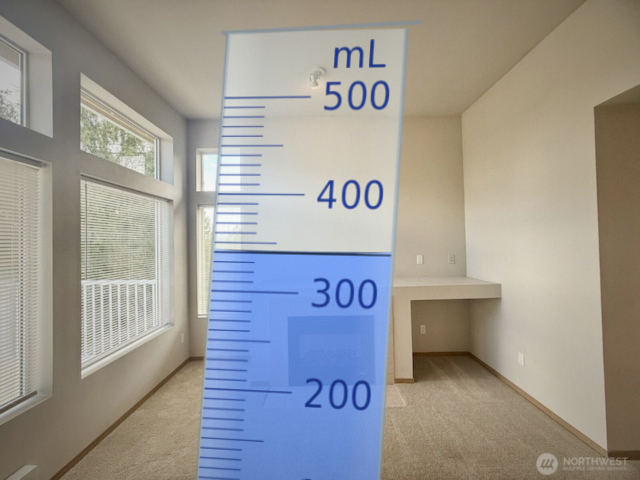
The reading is 340 mL
